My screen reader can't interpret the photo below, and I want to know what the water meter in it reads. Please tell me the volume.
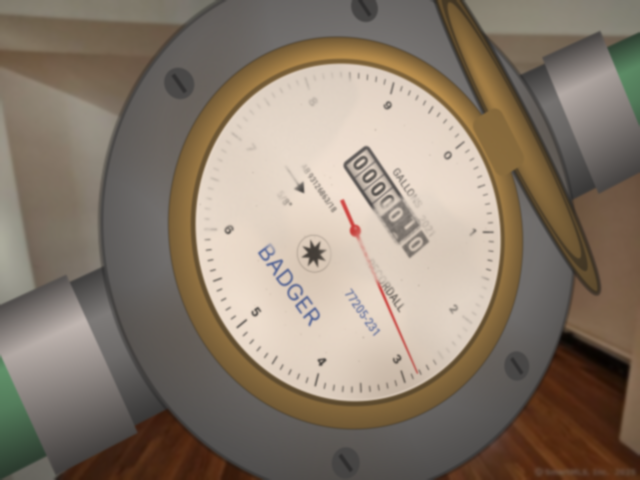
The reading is 12.8 gal
